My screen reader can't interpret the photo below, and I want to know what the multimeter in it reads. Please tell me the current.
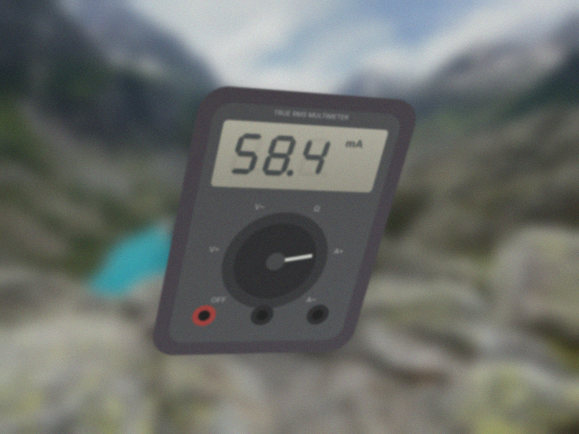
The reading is 58.4 mA
